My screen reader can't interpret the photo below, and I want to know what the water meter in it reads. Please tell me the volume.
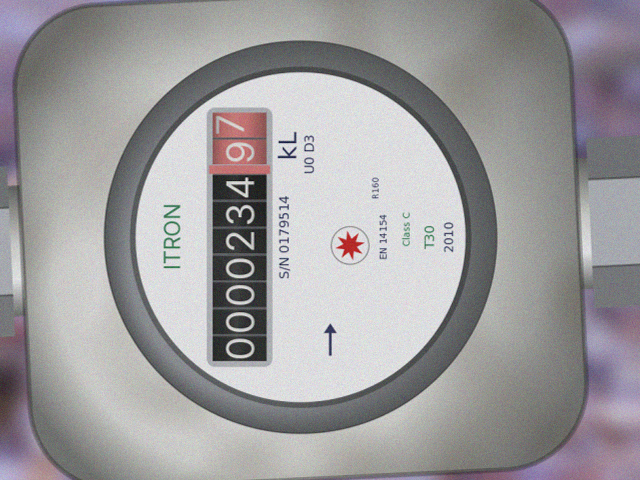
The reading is 234.97 kL
